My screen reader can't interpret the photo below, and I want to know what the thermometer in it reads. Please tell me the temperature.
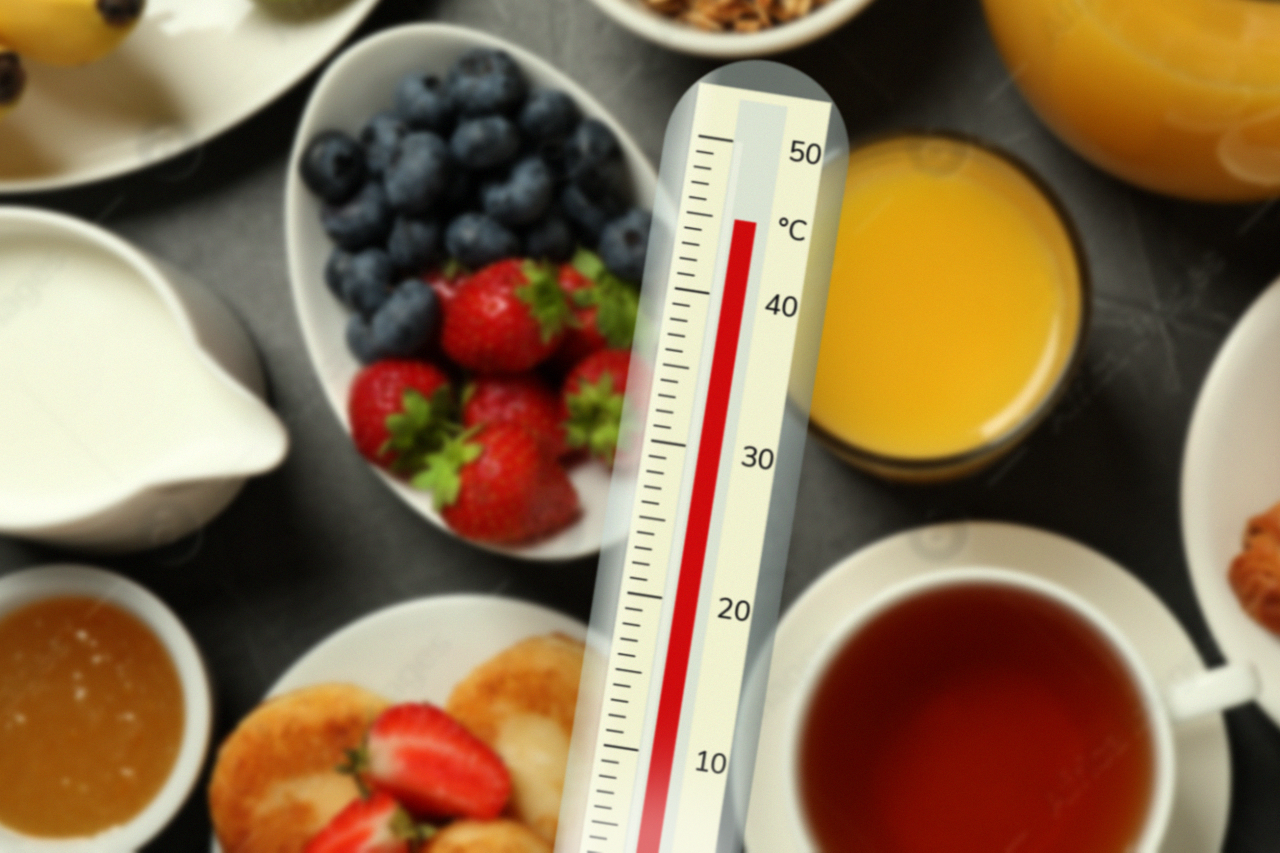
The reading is 45 °C
